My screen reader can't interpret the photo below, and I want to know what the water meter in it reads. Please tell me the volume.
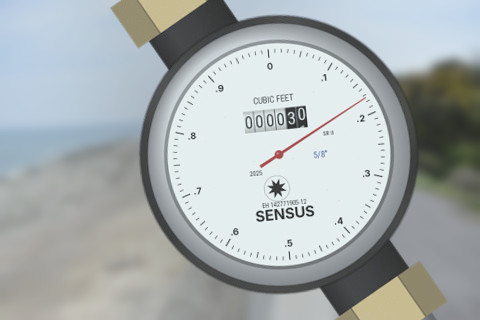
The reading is 30.17 ft³
